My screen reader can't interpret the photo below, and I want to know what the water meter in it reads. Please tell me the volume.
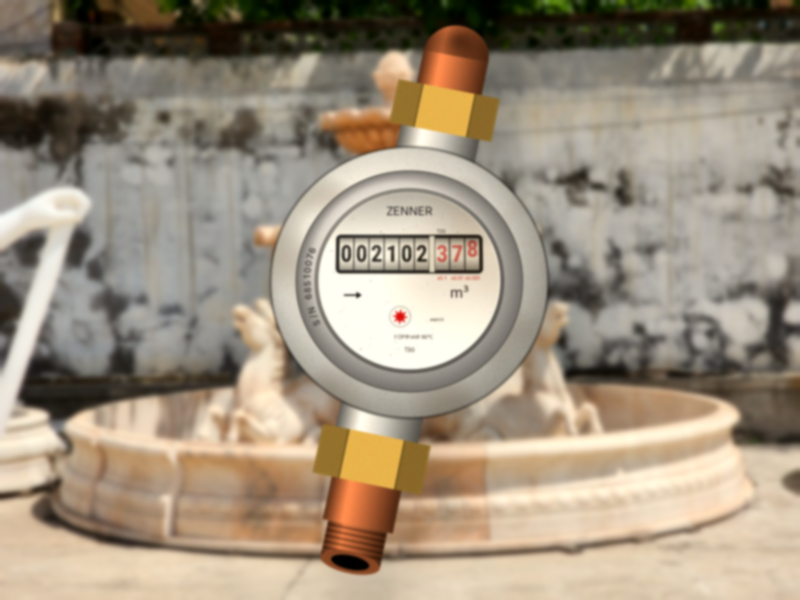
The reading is 2102.378 m³
